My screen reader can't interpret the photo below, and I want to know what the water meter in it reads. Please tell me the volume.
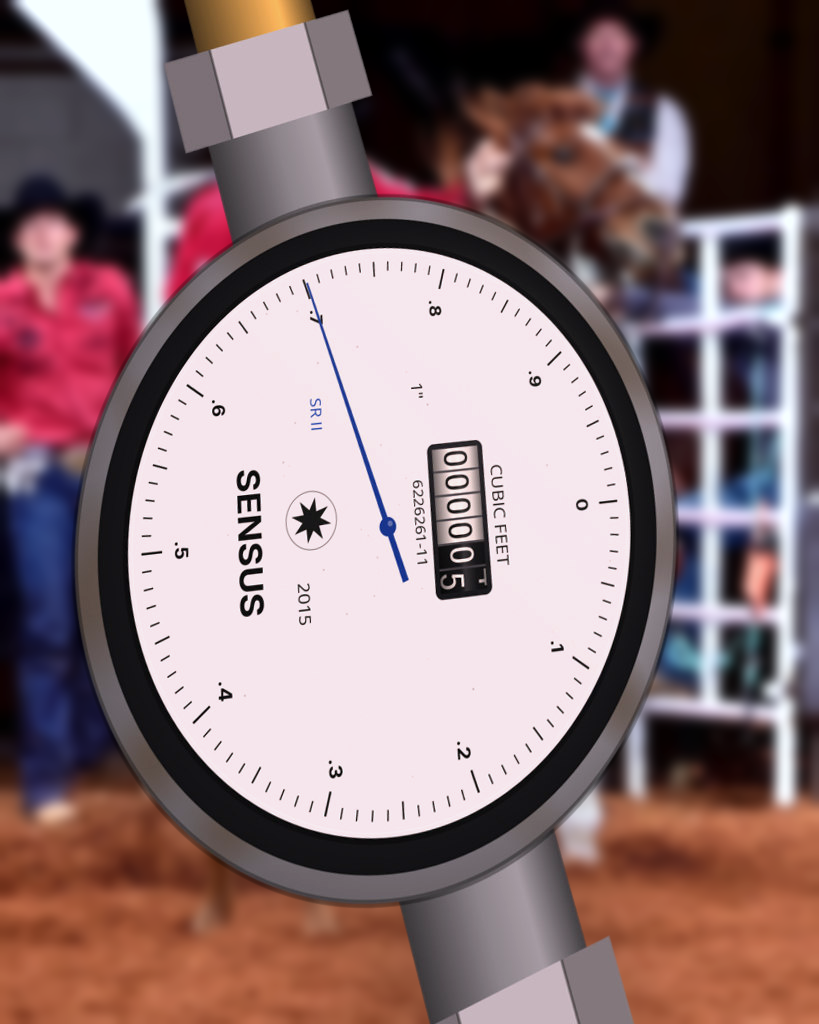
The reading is 4.70 ft³
